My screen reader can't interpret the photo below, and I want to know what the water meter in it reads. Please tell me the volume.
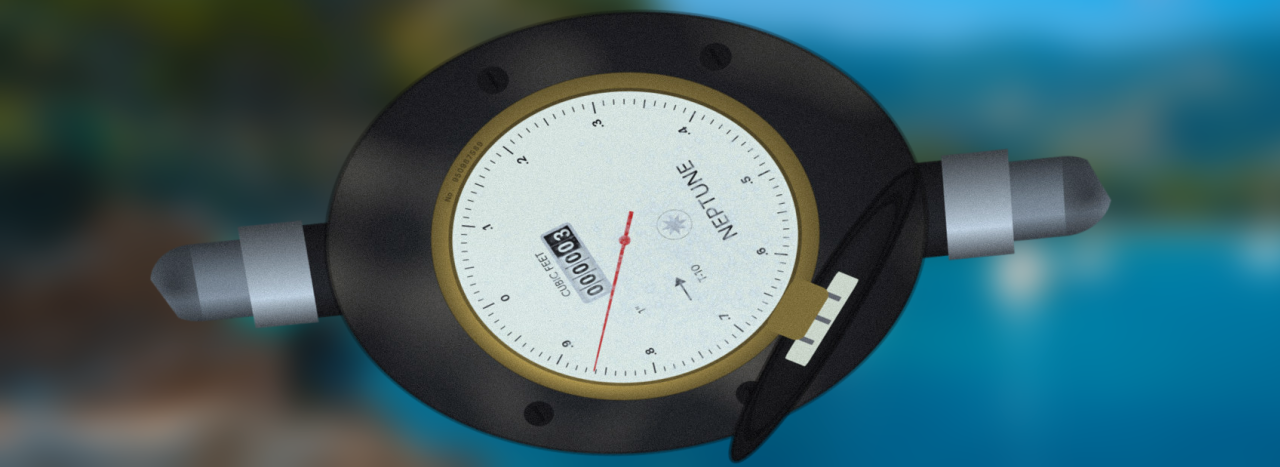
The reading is 2.86 ft³
